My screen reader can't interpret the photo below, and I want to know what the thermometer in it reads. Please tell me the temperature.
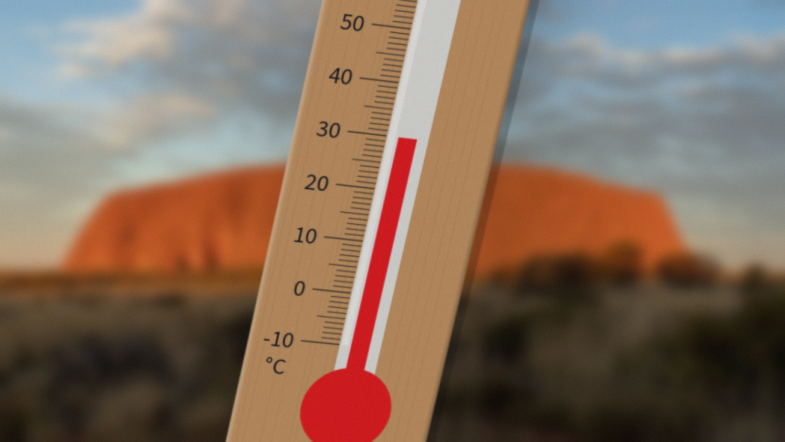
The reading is 30 °C
